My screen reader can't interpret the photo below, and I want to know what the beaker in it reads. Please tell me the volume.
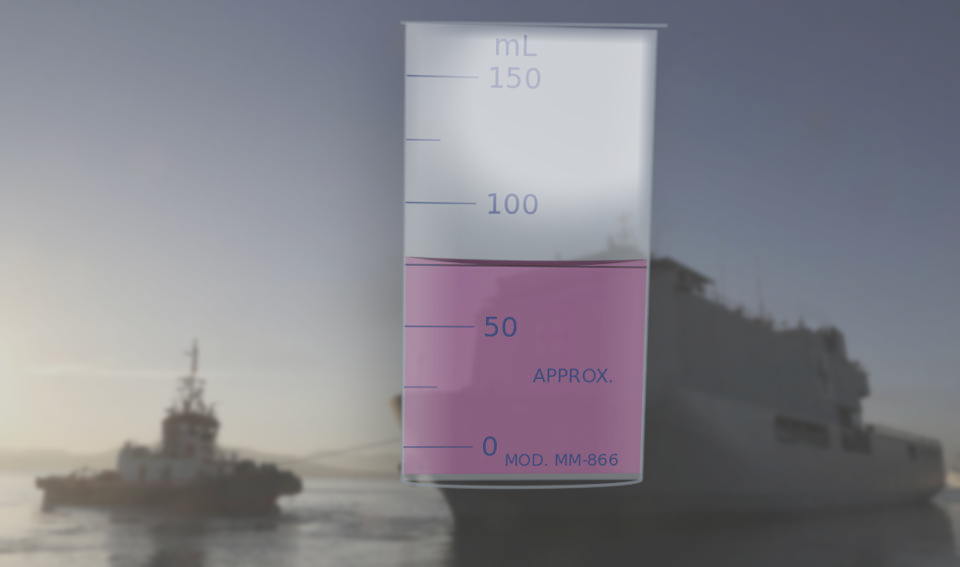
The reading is 75 mL
